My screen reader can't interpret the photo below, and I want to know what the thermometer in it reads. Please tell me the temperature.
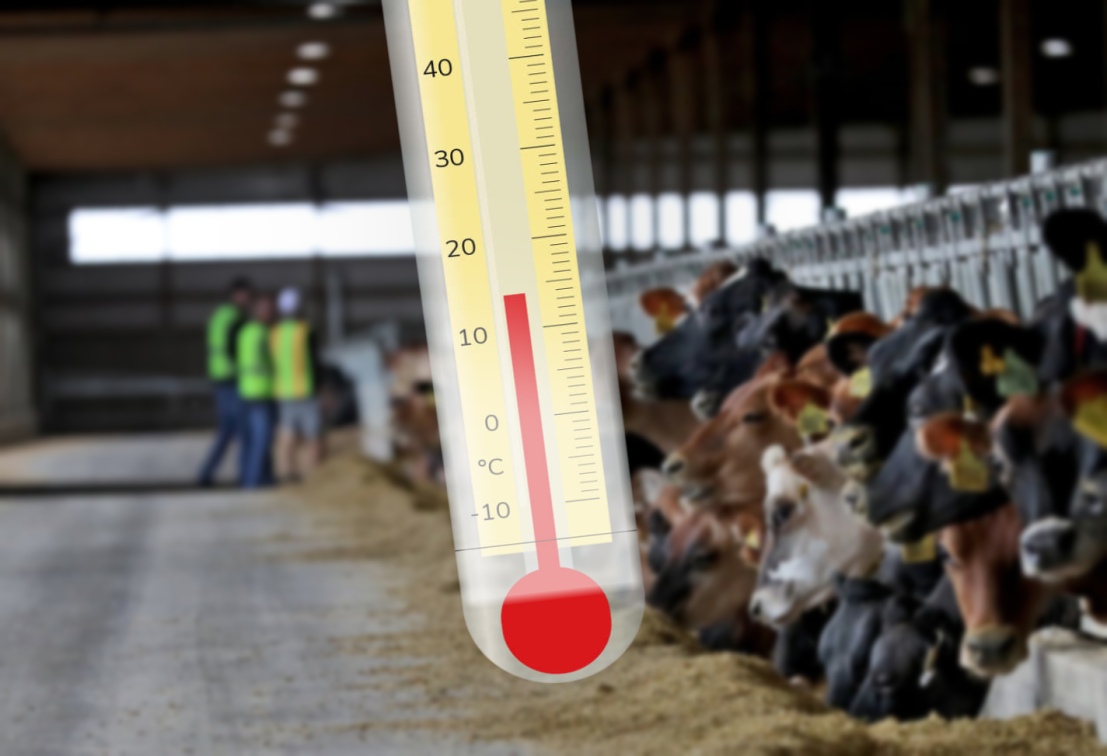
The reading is 14 °C
